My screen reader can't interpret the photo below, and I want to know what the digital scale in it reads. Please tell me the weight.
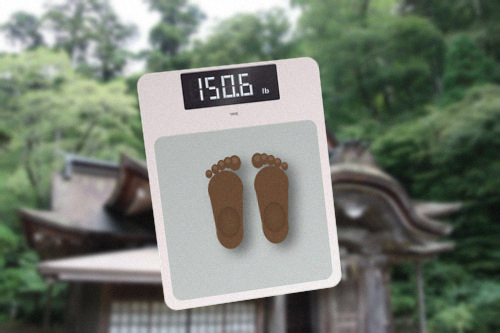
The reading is 150.6 lb
